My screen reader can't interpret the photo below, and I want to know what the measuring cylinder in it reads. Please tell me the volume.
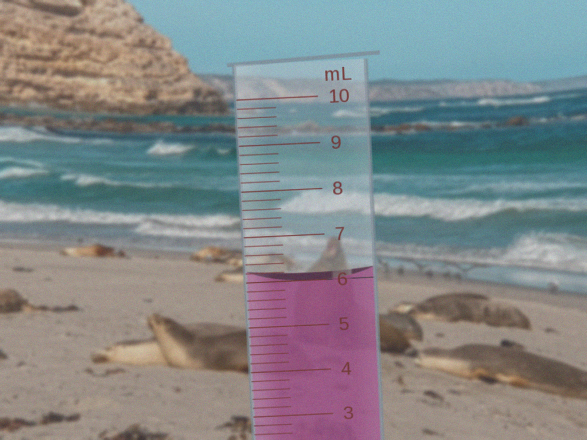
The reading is 6 mL
